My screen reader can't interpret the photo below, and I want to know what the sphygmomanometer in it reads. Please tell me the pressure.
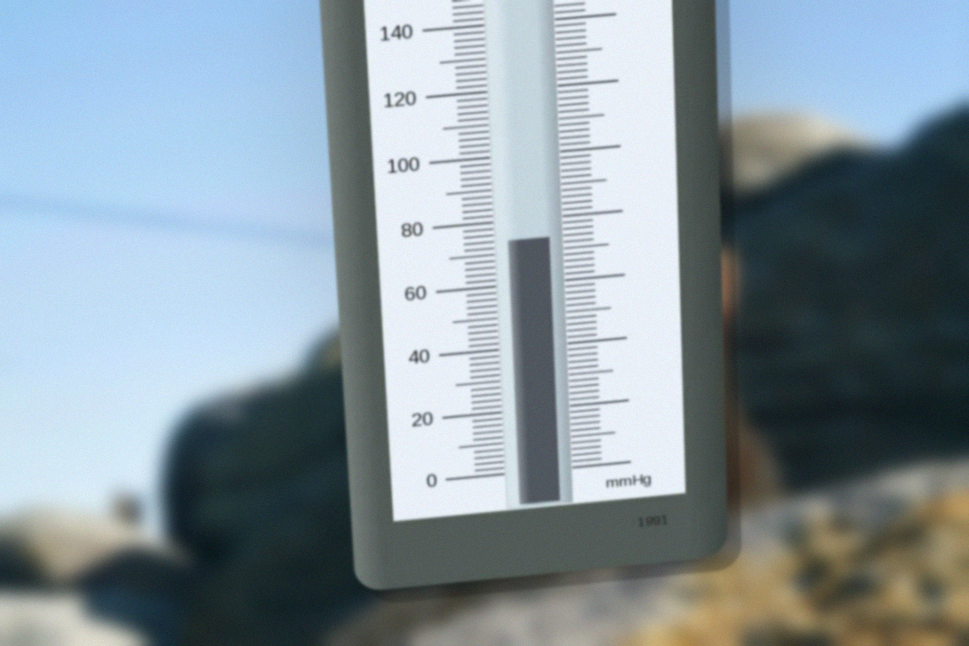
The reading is 74 mmHg
